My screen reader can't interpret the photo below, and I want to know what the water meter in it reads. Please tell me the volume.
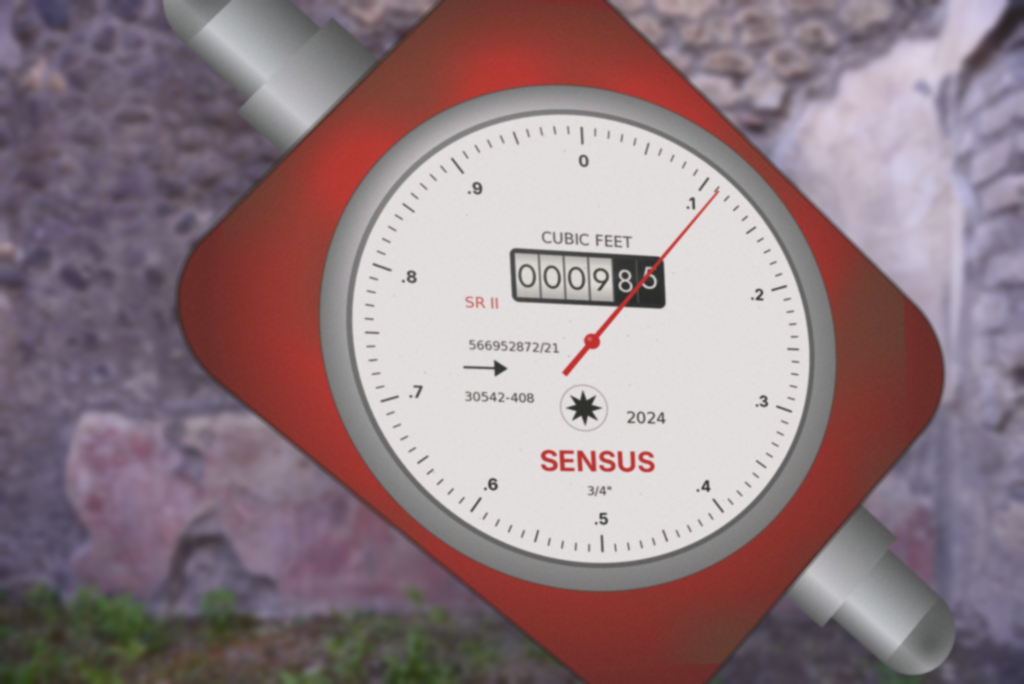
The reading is 985.11 ft³
